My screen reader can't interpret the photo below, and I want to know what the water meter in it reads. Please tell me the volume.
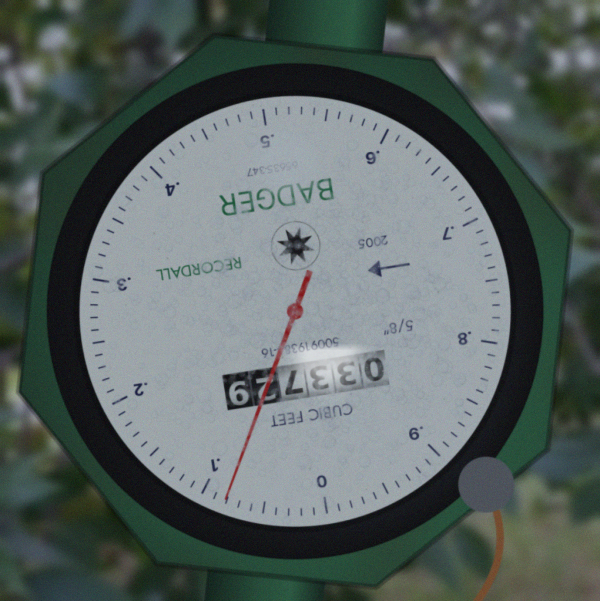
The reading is 33729.08 ft³
